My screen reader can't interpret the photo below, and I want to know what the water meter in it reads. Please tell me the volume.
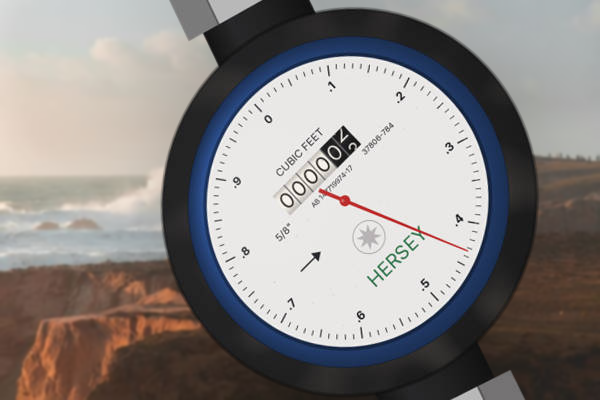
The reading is 2.43 ft³
